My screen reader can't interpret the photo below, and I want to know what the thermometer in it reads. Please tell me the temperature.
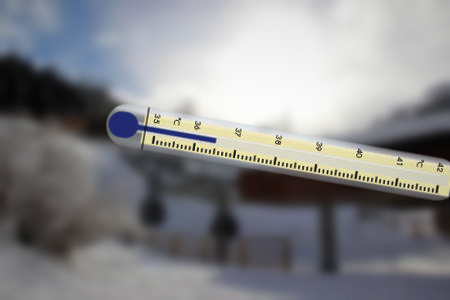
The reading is 36.5 °C
